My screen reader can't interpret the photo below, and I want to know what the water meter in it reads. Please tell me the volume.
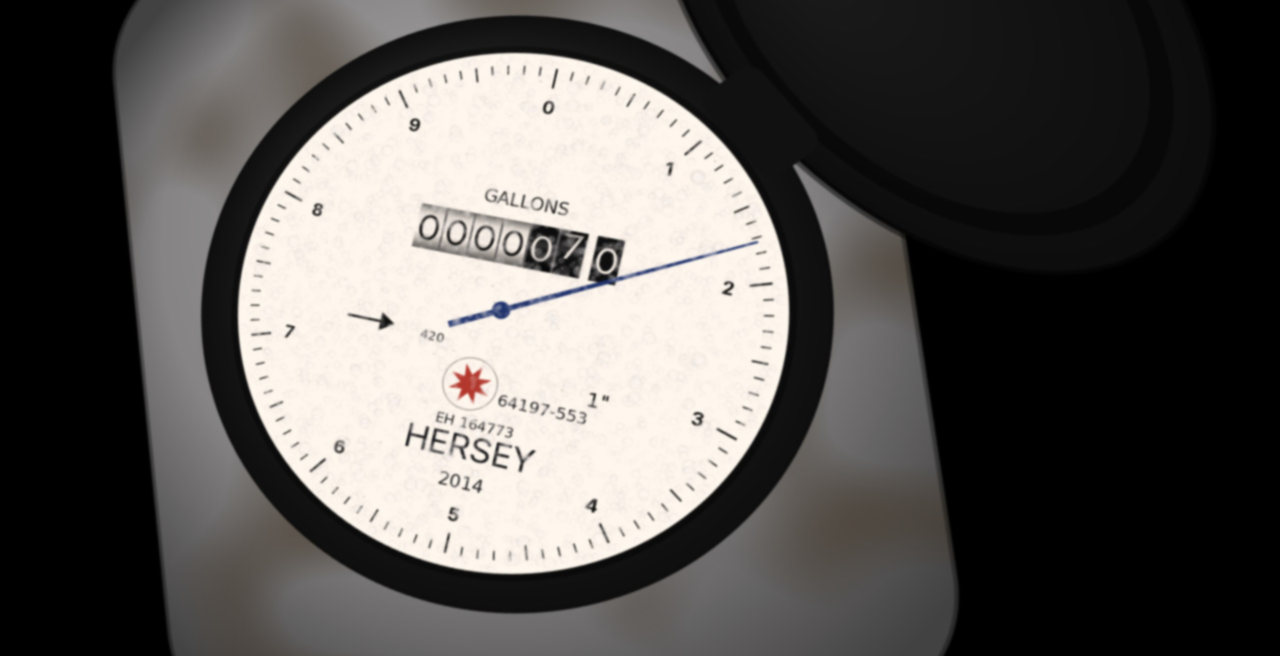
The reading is 71.7 gal
